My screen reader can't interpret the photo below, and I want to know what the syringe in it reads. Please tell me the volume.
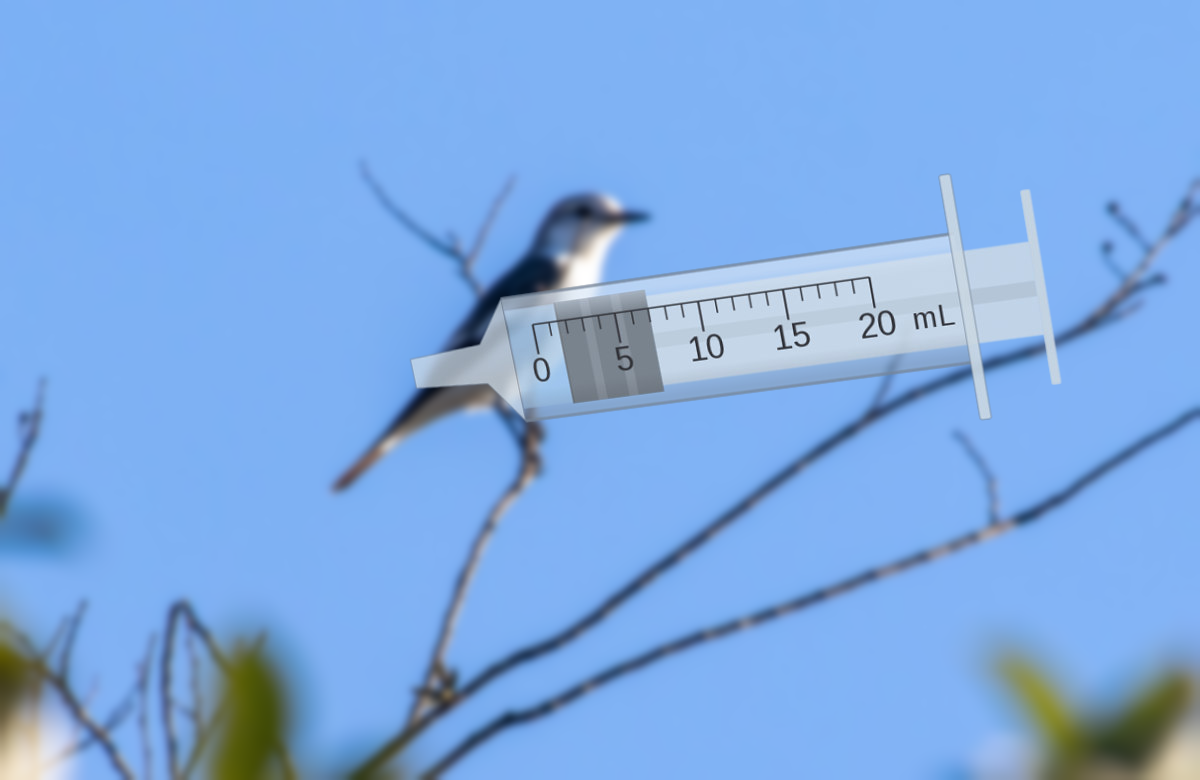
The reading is 1.5 mL
